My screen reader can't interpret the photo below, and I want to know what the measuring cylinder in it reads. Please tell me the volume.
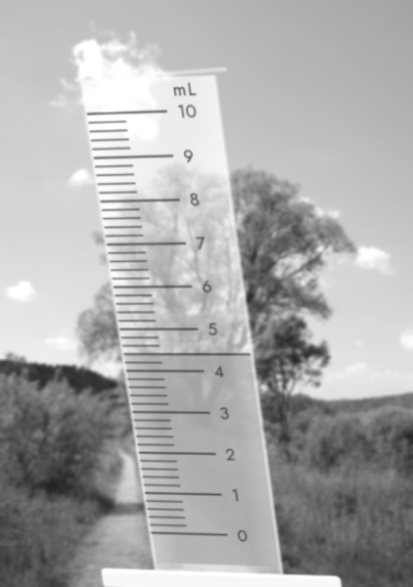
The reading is 4.4 mL
